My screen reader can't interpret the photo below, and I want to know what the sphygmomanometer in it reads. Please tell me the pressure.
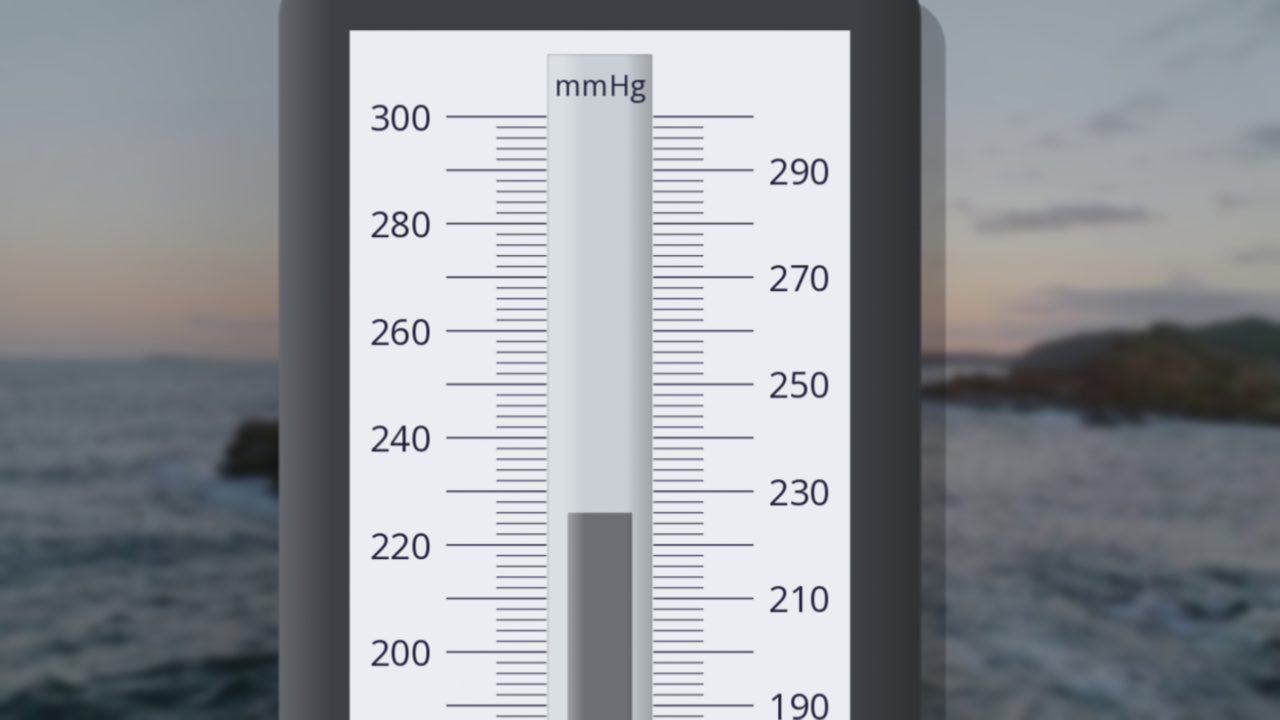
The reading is 226 mmHg
